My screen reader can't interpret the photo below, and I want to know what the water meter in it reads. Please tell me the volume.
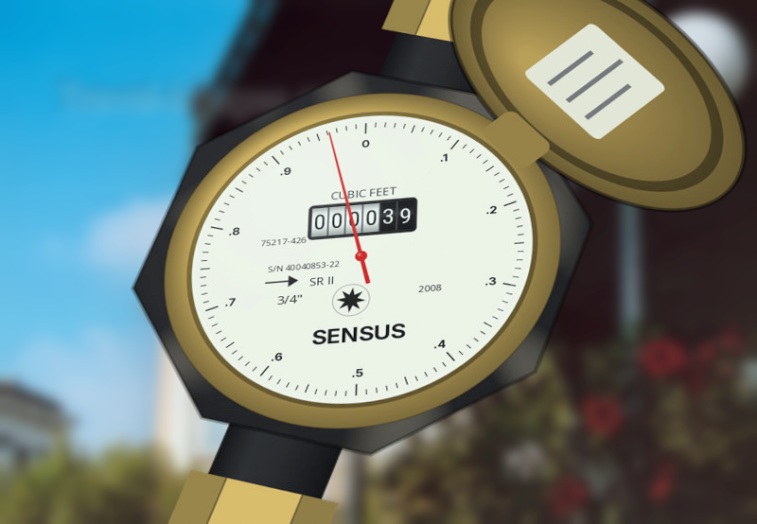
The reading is 38.96 ft³
